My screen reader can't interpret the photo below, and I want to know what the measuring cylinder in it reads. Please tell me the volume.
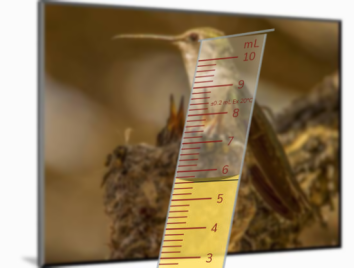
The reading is 5.6 mL
